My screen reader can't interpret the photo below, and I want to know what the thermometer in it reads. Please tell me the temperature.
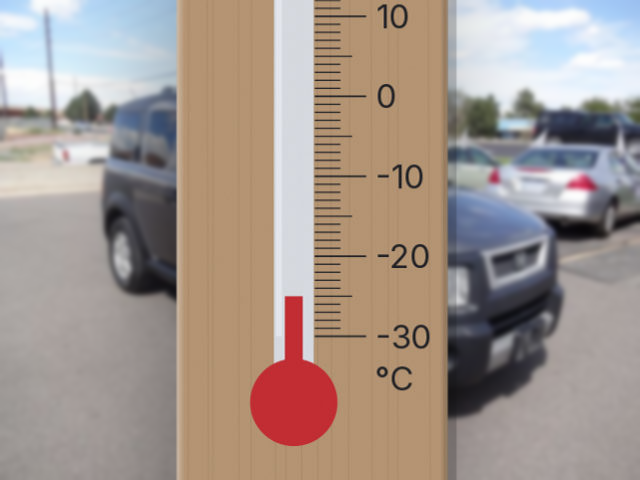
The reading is -25 °C
